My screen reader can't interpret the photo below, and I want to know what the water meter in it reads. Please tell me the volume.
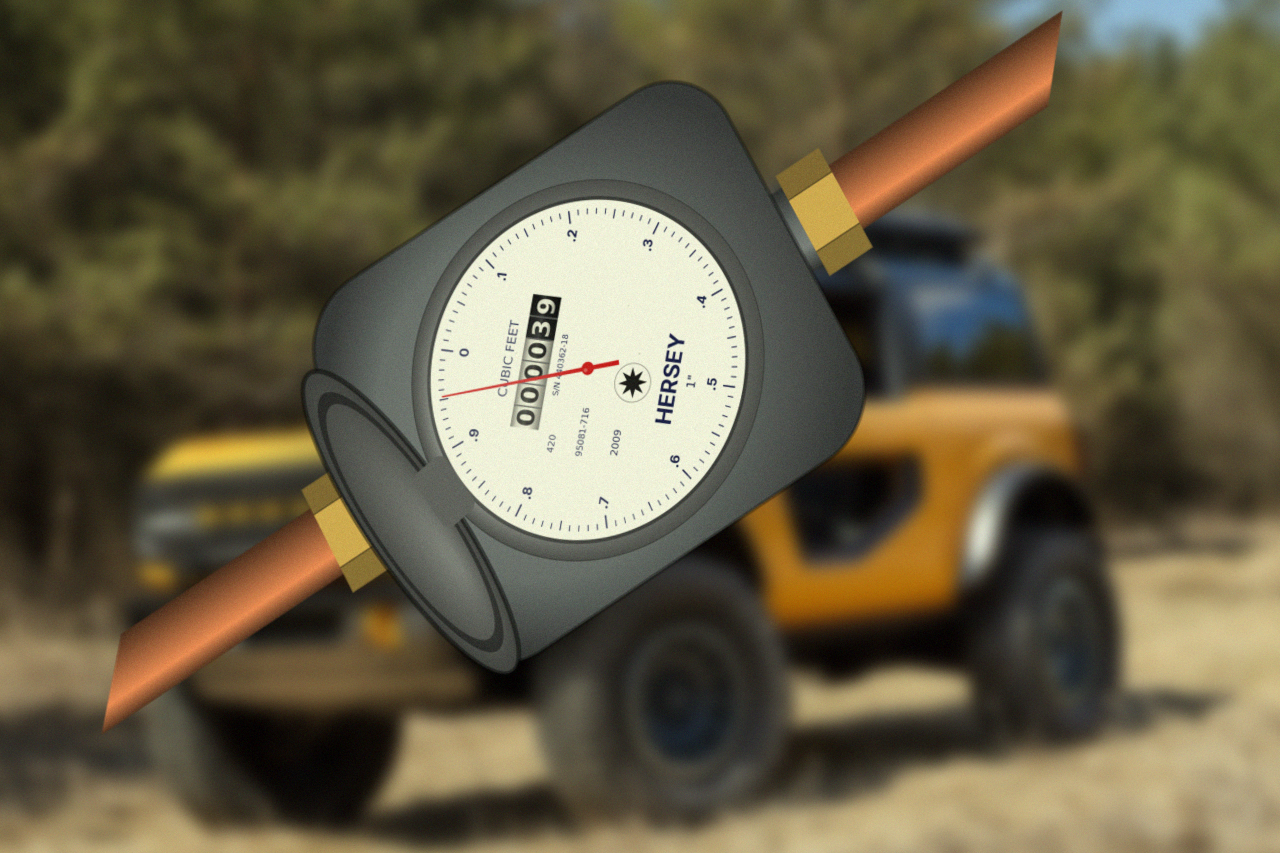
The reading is 38.95 ft³
